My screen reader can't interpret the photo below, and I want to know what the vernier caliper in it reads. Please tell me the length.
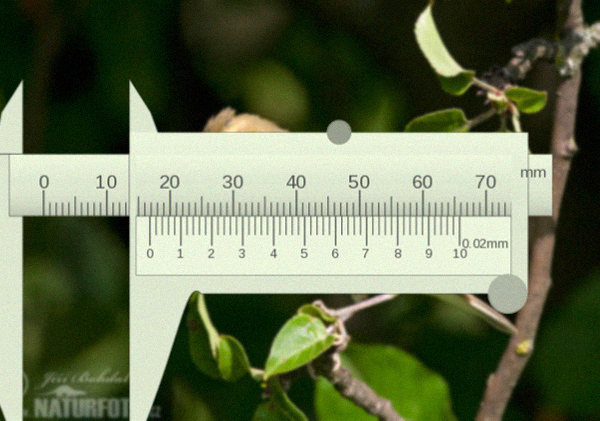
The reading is 16.8 mm
